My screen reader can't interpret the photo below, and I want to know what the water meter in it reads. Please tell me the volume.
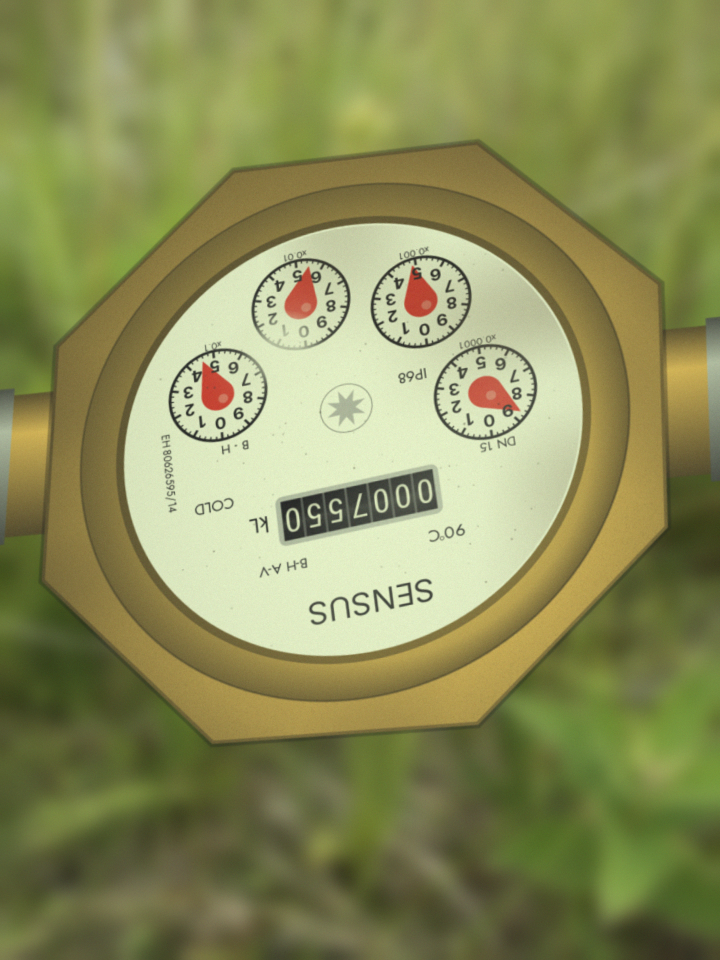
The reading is 7550.4548 kL
